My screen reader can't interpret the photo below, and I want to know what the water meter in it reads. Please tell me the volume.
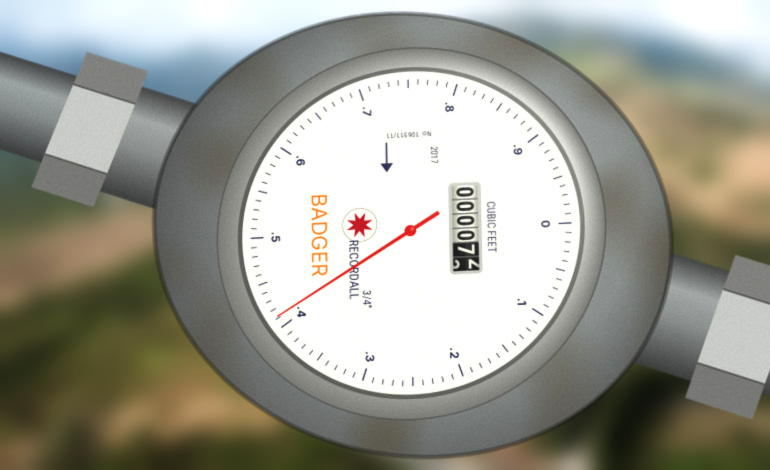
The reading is 72.41 ft³
